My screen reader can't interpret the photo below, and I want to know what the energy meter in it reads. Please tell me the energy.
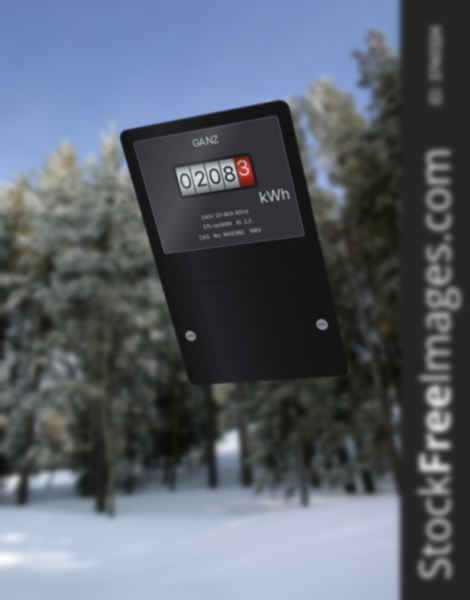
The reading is 208.3 kWh
